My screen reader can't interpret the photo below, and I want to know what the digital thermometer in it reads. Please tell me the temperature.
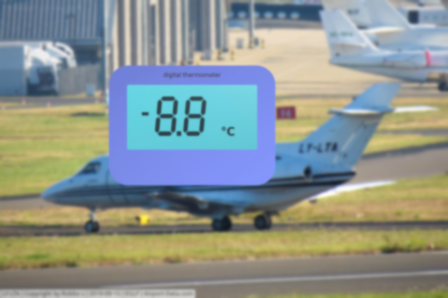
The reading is -8.8 °C
